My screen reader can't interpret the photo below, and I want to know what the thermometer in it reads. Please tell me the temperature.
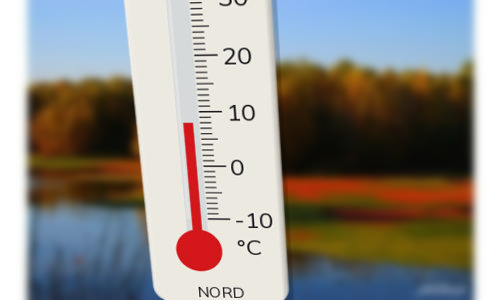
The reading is 8 °C
